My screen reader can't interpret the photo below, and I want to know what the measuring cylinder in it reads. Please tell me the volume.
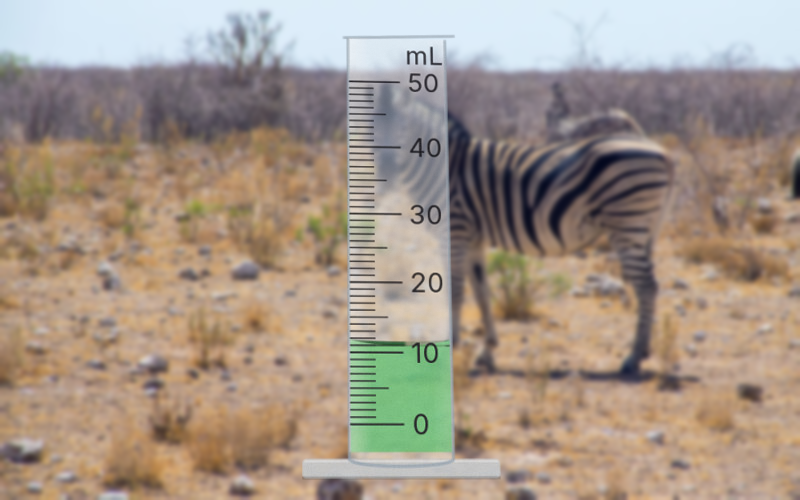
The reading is 11 mL
